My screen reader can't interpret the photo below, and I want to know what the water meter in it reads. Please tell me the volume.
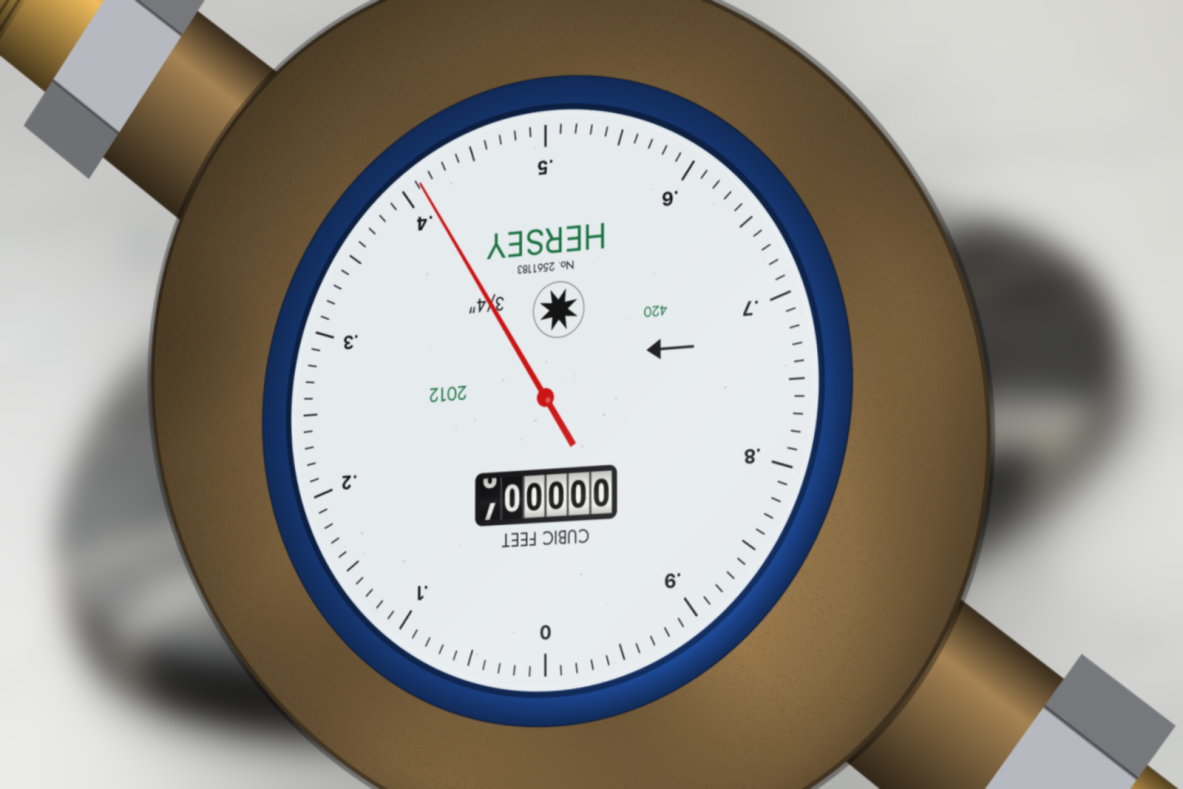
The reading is 7.41 ft³
